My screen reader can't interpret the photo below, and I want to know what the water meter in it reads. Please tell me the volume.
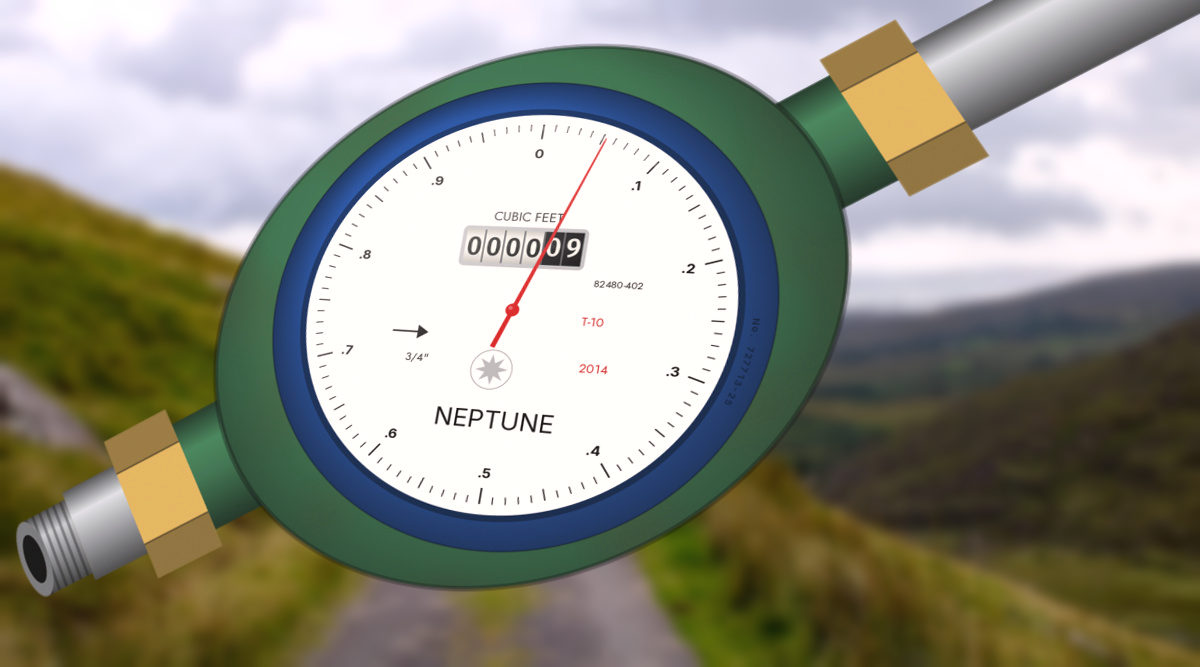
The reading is 9.05 ft³
